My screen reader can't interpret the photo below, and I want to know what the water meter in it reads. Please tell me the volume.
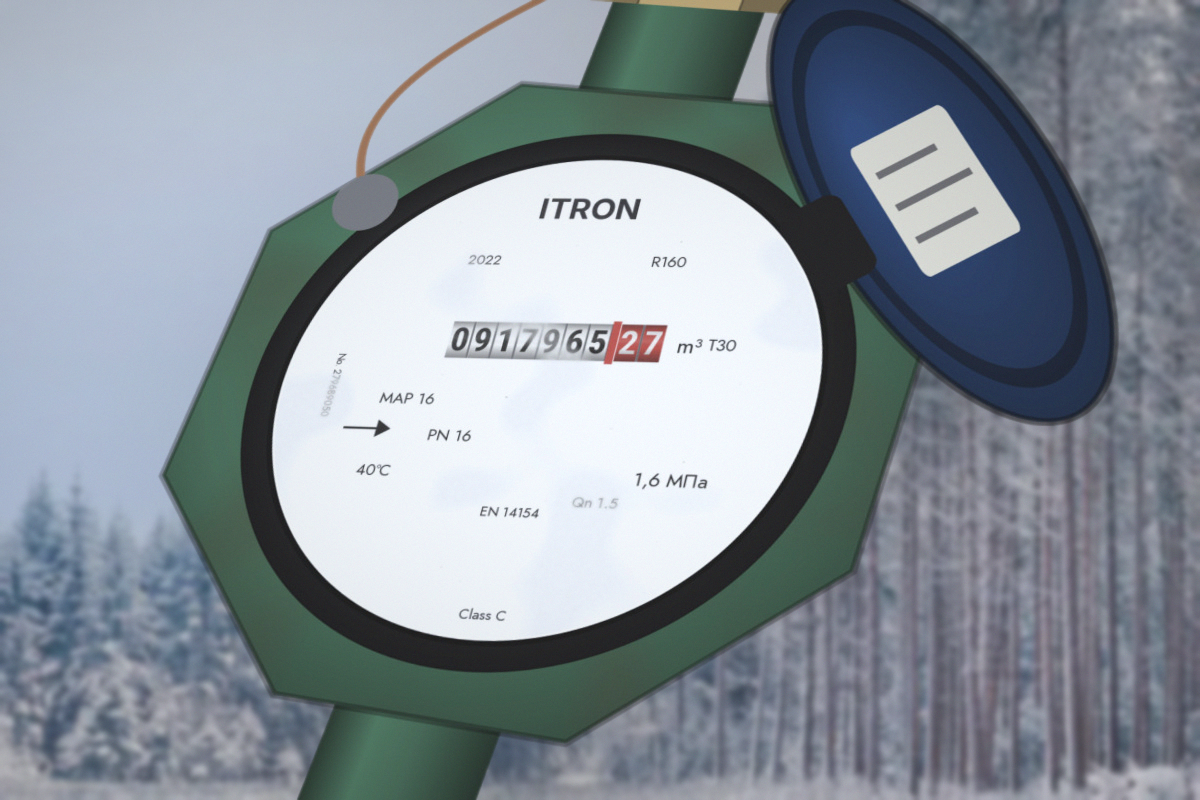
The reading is 917965.27 m³
